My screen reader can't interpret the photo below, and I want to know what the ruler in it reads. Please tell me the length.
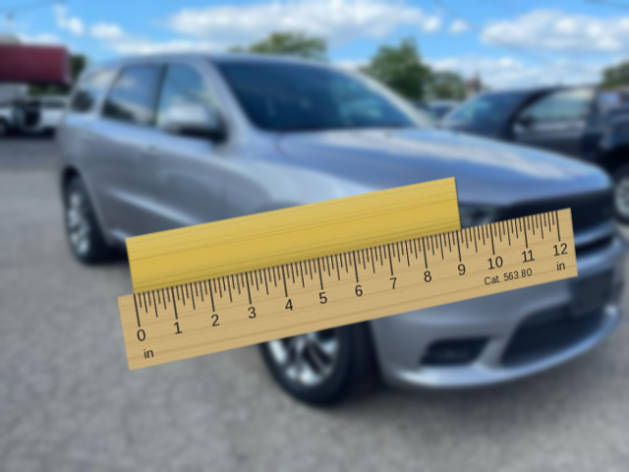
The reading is 9.125 in
